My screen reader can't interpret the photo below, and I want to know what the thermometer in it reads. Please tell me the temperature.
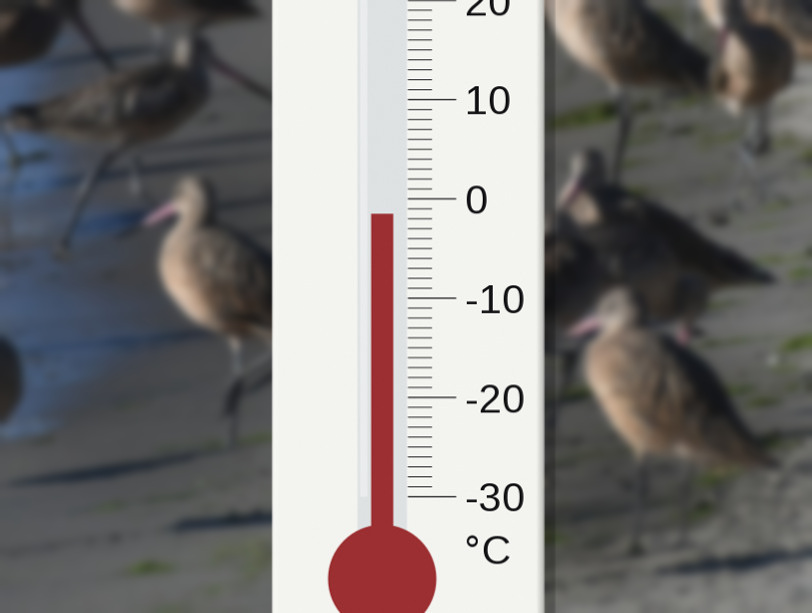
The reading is -1.5 °C
